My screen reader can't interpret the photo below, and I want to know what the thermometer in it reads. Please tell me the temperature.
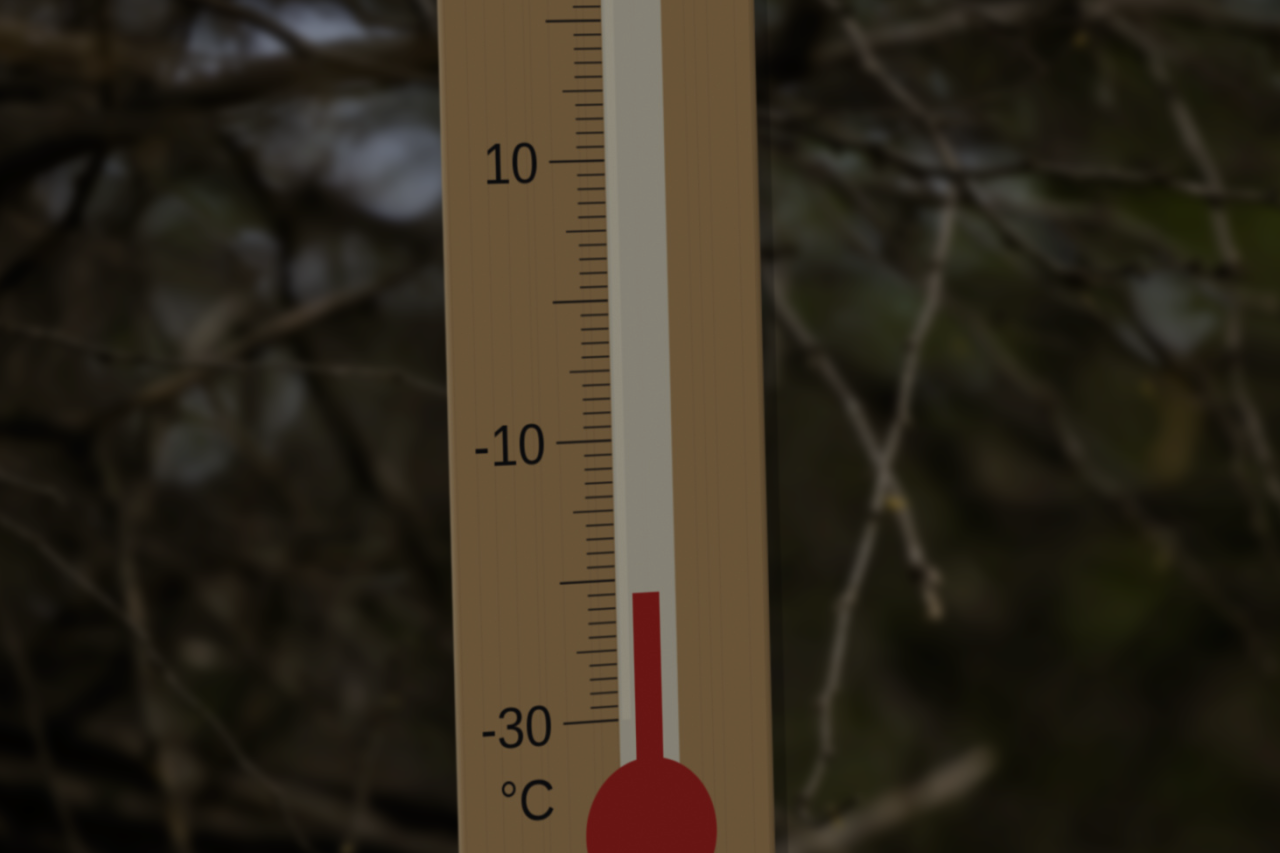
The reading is -21 °C
